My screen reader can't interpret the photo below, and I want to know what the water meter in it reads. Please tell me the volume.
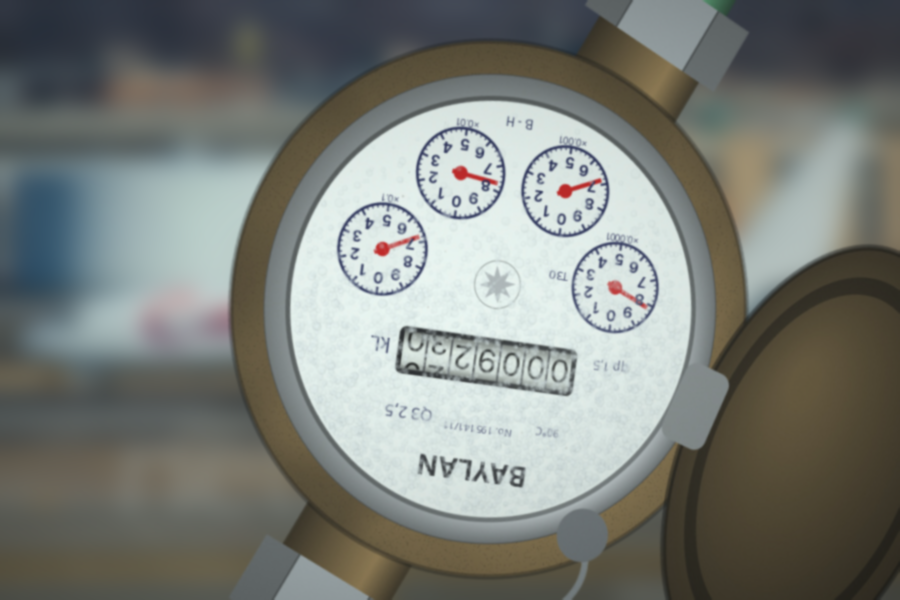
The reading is 9229.6768 kL
